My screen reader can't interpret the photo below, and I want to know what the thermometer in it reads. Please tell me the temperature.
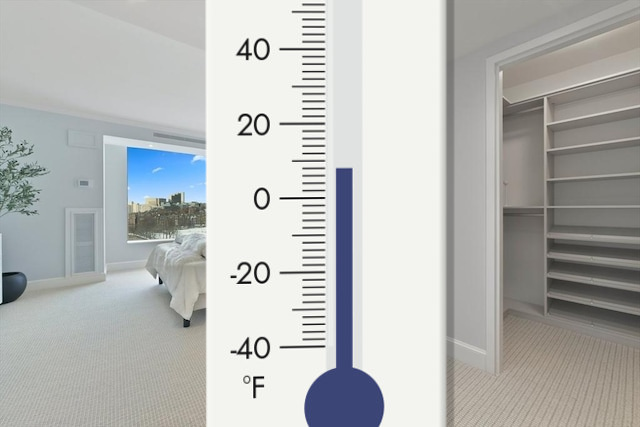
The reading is 8 °F
